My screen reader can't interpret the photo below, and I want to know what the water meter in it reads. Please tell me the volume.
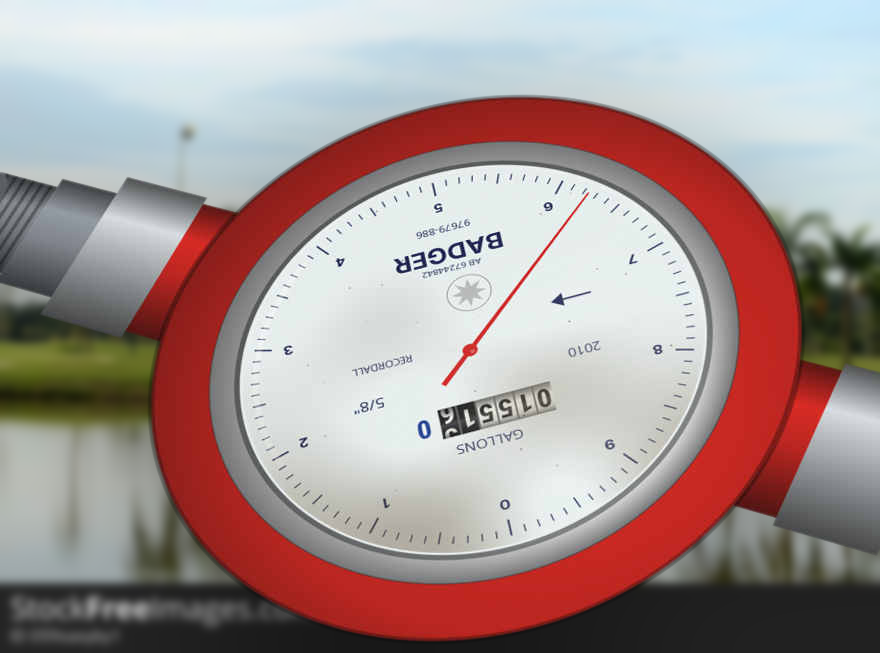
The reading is 155156.2 gal
